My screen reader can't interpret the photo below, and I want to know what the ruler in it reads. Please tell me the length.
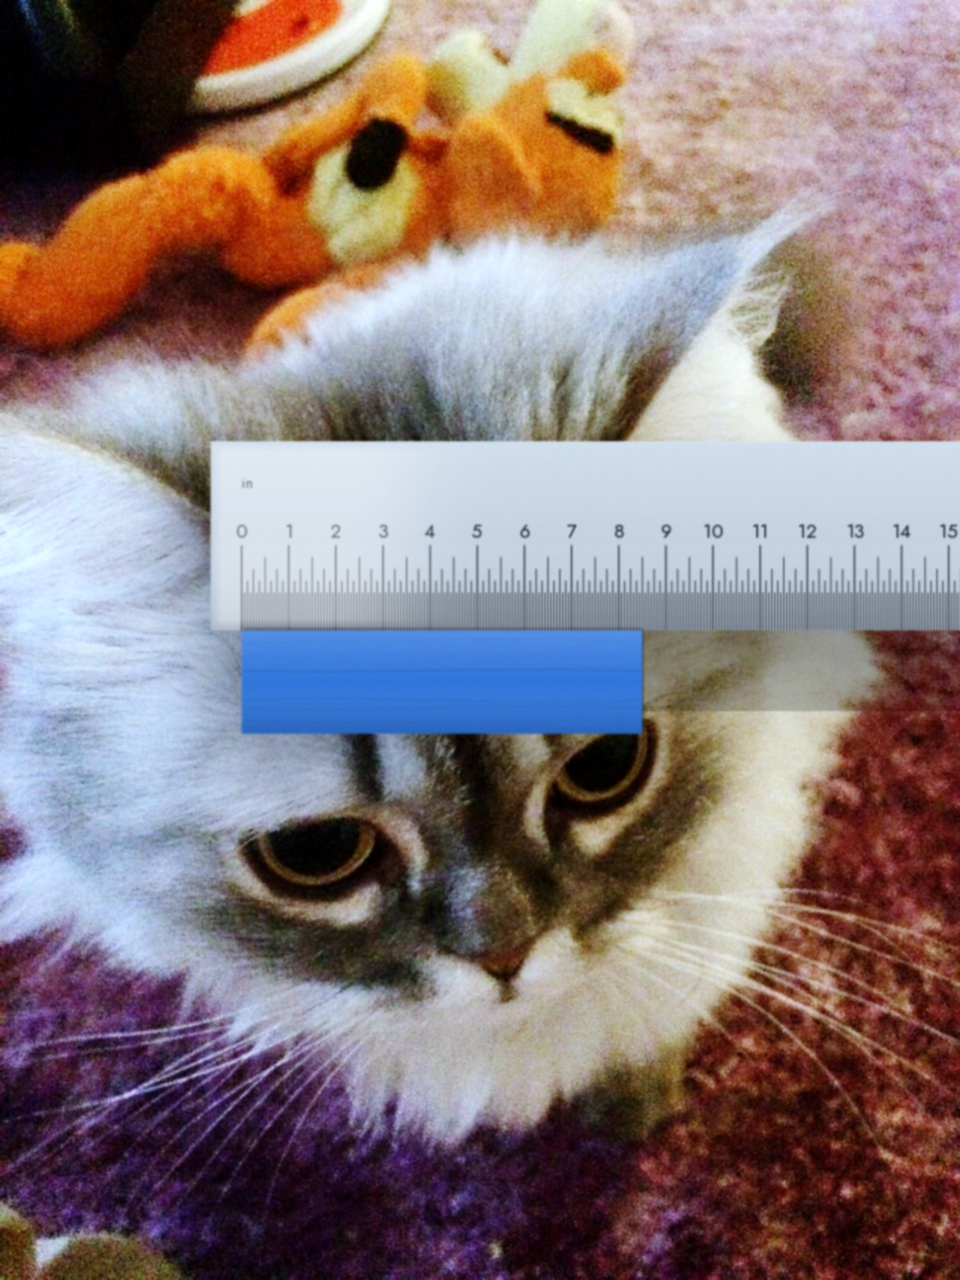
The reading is 8.5 in
